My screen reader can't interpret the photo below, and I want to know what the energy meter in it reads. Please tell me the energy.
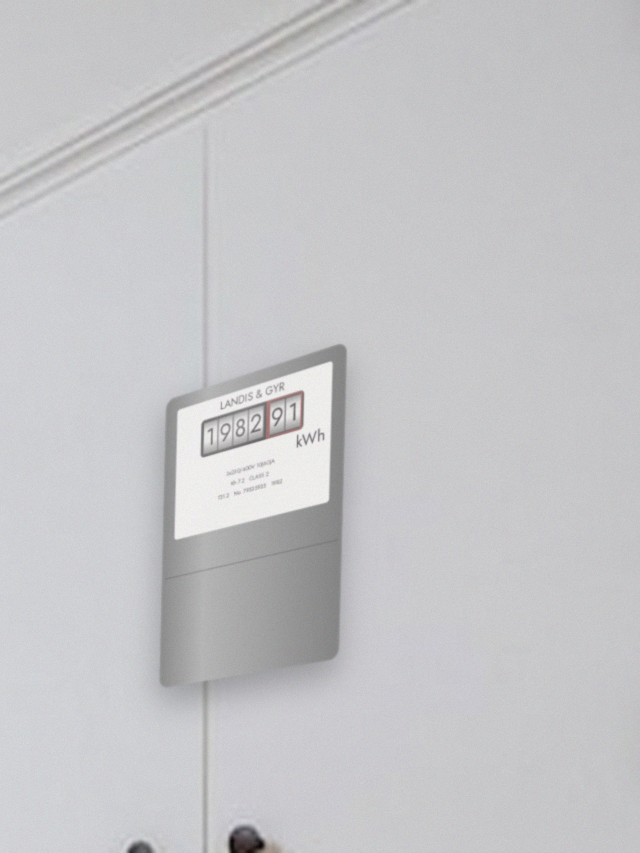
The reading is 1982.91 kWh
